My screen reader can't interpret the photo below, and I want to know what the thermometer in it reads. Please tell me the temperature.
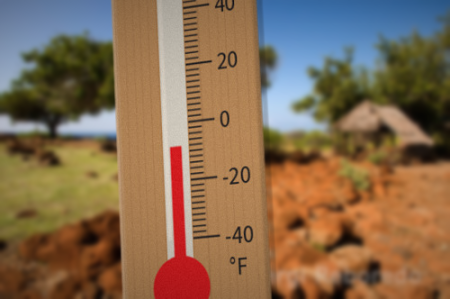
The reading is -8 °F
